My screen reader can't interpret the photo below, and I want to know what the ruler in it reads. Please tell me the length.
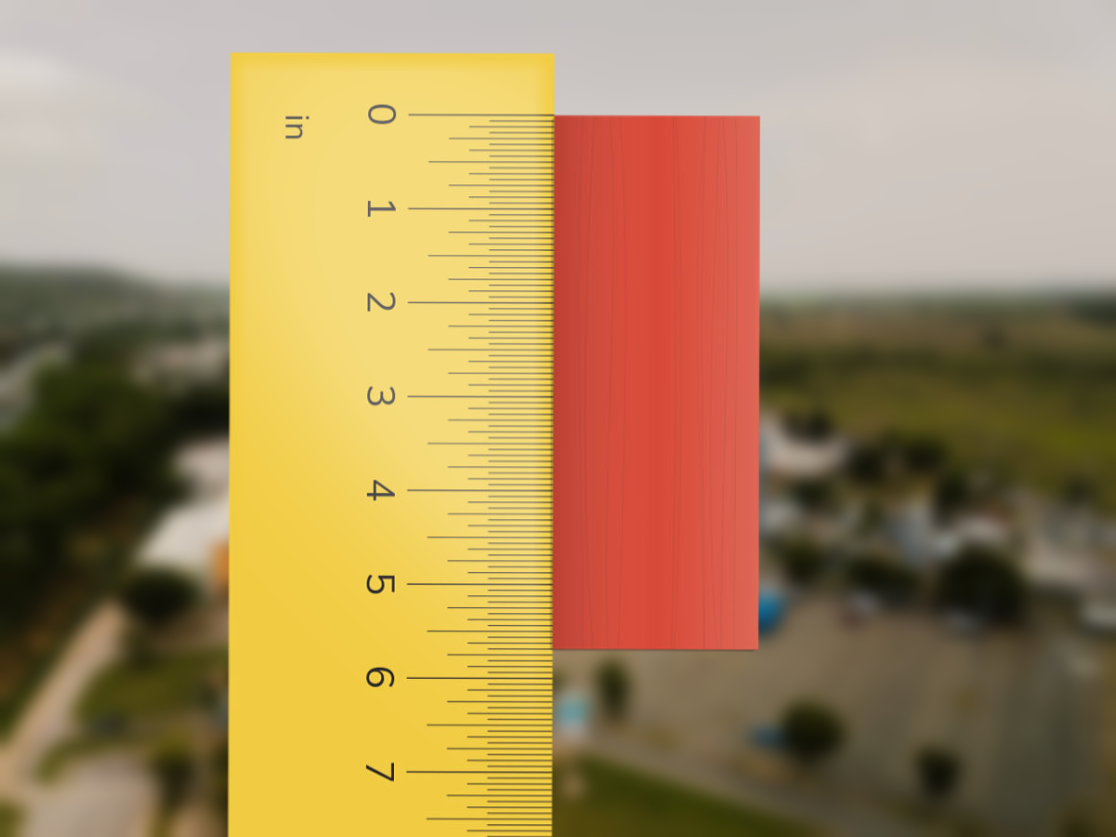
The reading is 5.6875 in
